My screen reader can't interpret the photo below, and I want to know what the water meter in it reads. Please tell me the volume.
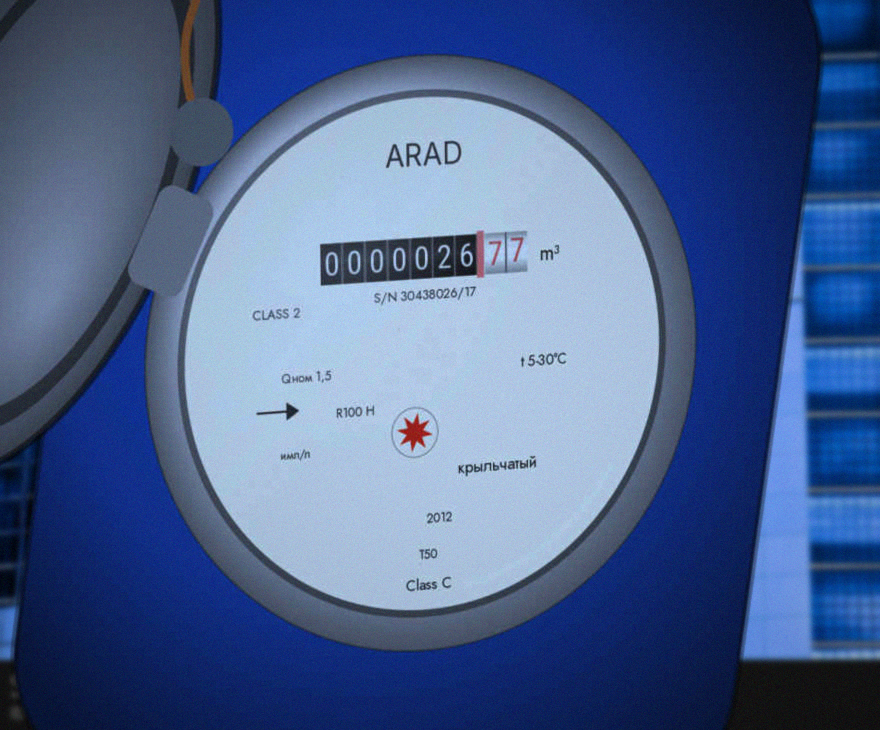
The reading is 26.77 m³
